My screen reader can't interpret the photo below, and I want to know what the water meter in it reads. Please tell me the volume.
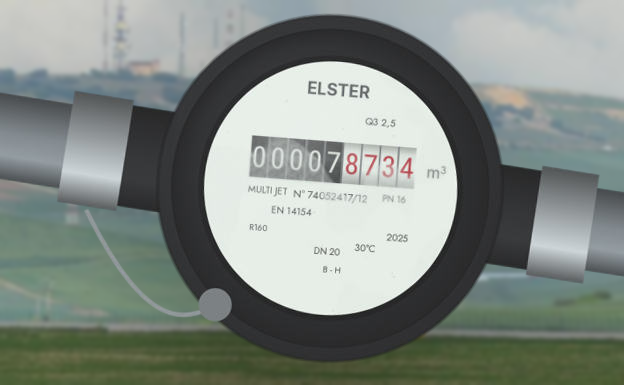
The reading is 7.8734 m³
